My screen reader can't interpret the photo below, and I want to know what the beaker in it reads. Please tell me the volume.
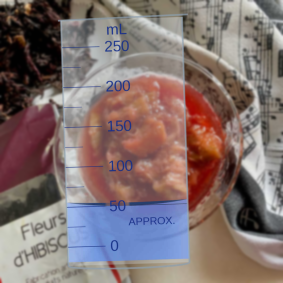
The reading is 50 mL
